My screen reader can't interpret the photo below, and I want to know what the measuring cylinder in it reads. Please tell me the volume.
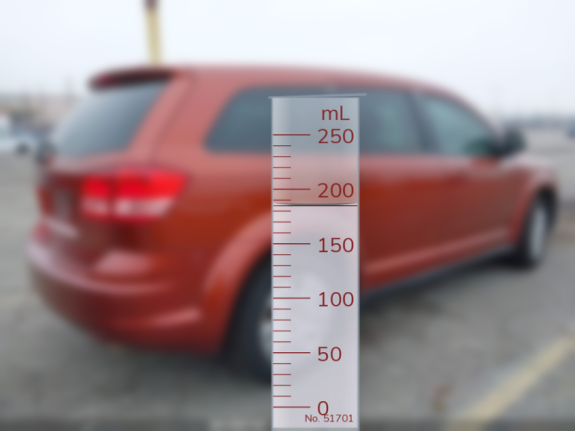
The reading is 185 mL
